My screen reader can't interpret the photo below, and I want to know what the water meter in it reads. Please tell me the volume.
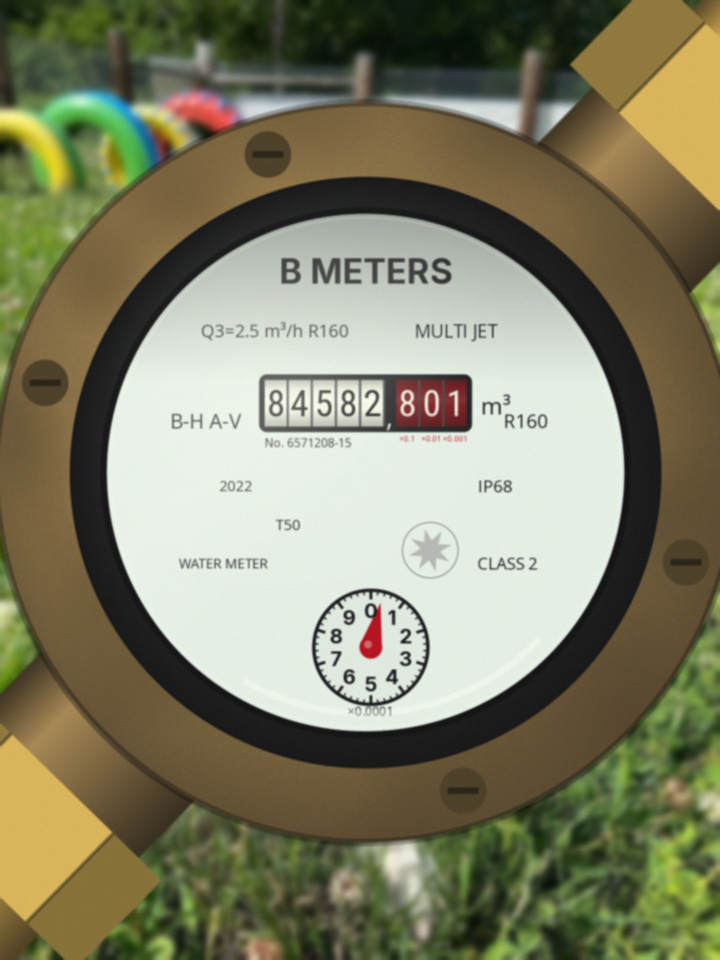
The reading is 84582.8010 m³
